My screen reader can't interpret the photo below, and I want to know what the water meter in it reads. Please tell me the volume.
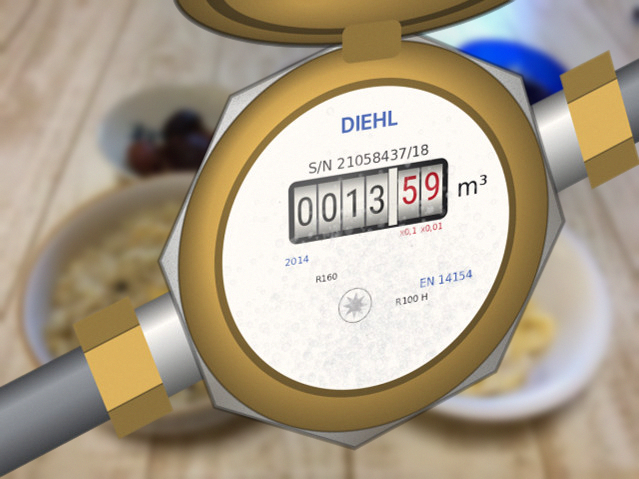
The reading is 13.59 m³
